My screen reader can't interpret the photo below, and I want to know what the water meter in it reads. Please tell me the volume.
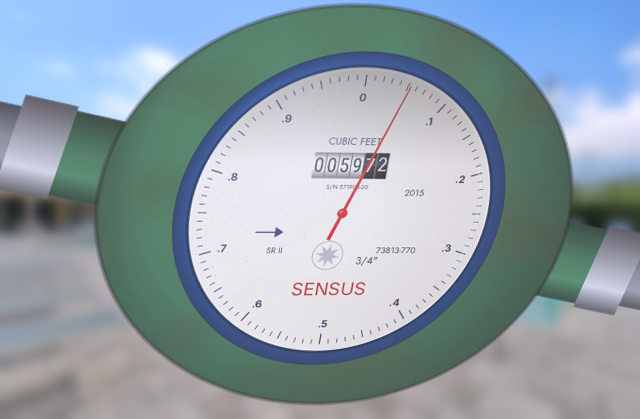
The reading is 5972.05 ft³
